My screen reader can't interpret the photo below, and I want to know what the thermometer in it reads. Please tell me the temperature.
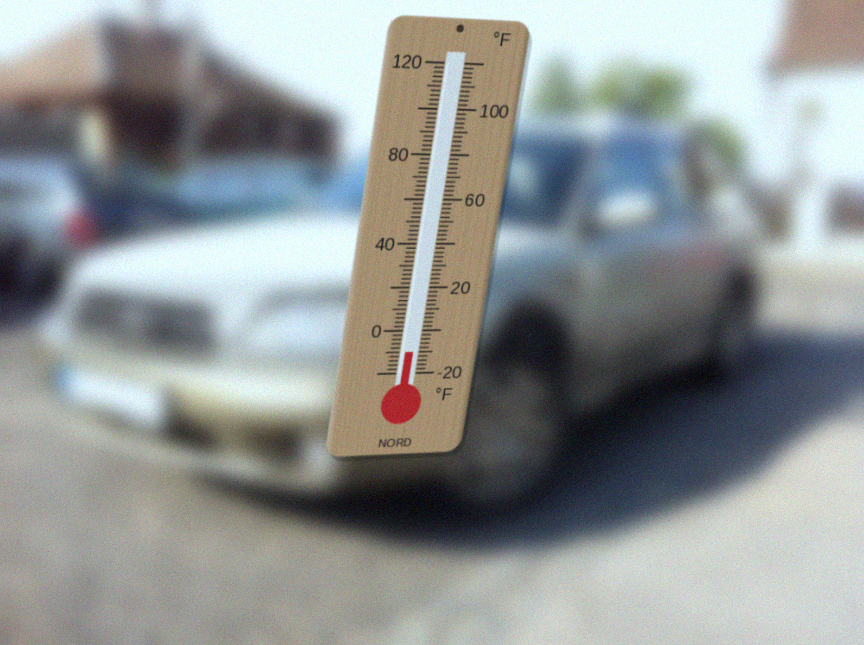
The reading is -10 °F
